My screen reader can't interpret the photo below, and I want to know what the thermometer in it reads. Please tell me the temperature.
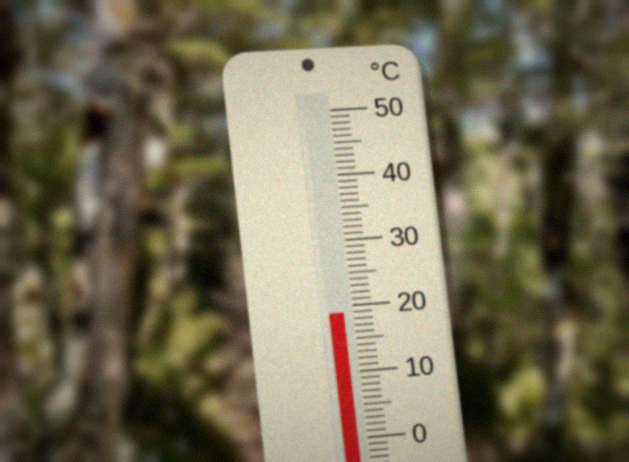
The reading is 19 °C
